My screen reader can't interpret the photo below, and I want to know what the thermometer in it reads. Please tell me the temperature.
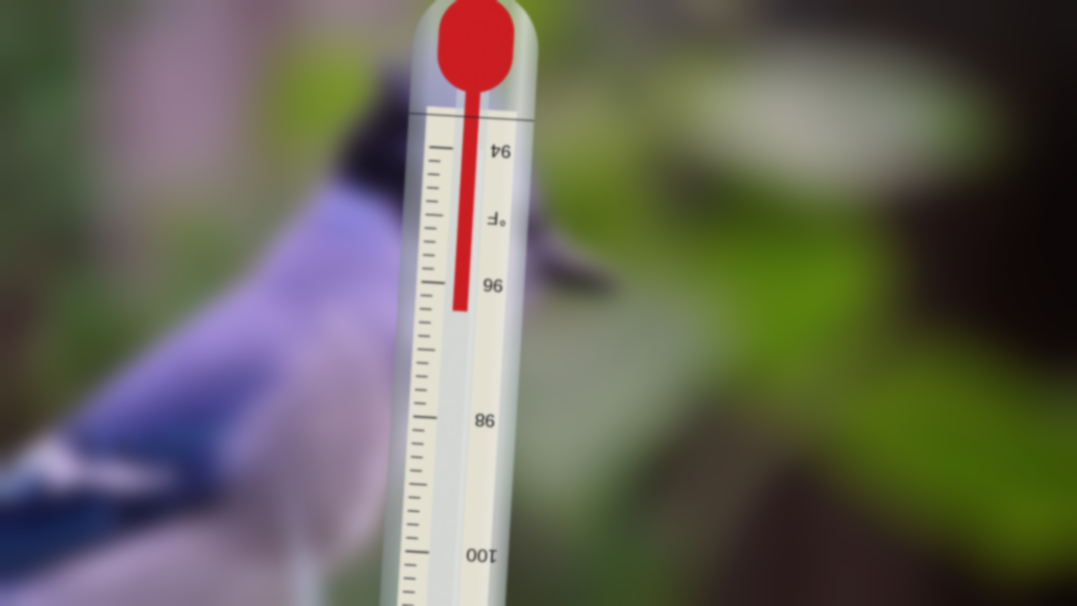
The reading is 96.4 °F
